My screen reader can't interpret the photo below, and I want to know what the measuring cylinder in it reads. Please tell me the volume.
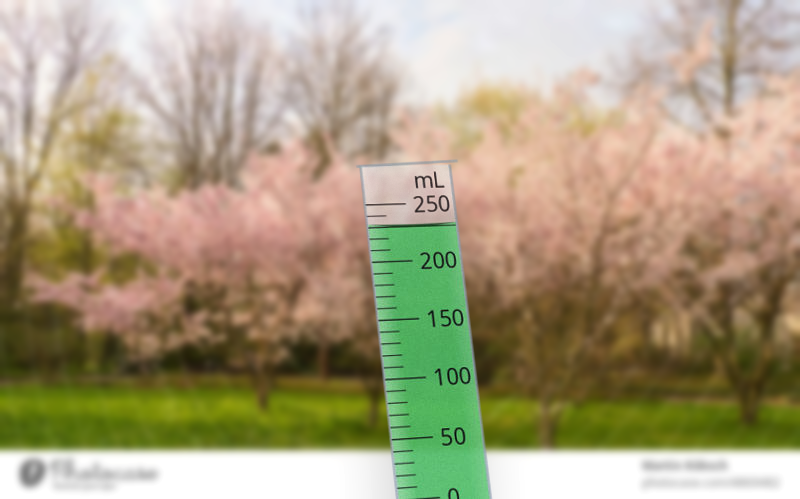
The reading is 230 mL
